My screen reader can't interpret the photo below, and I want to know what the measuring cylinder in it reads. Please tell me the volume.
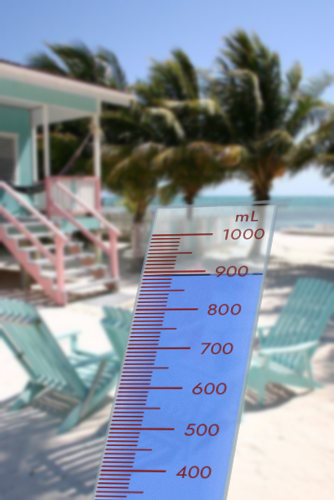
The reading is 890 mL
